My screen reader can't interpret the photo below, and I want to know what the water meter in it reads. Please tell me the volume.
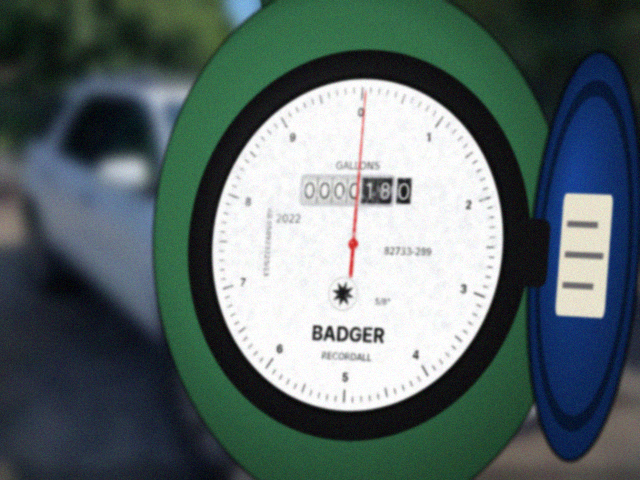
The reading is 180.0 gal
